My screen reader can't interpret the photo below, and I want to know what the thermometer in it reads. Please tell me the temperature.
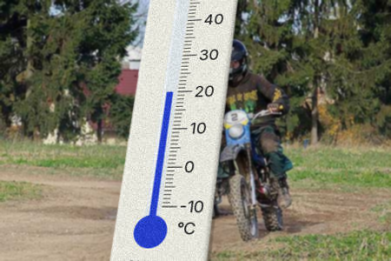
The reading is 20 °C
